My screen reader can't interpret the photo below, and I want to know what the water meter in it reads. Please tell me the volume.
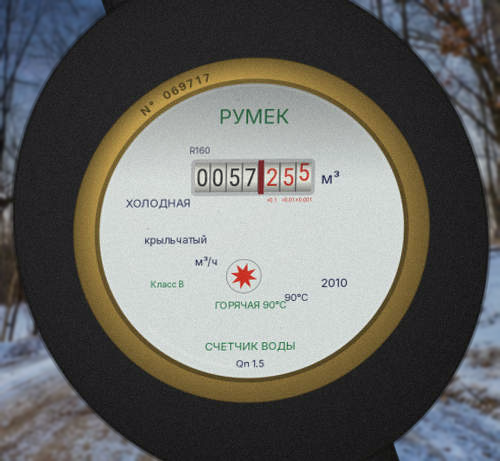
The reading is 57.255 m³
